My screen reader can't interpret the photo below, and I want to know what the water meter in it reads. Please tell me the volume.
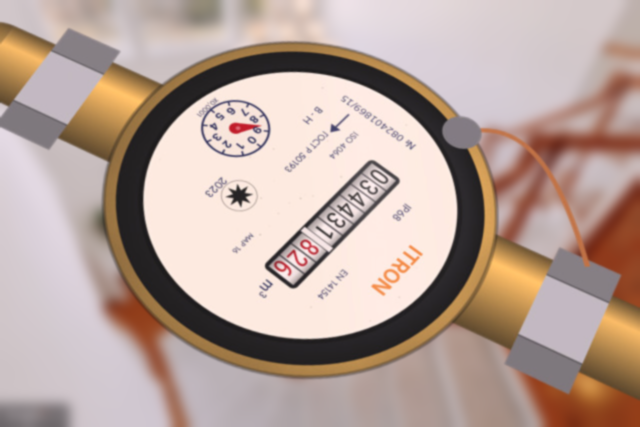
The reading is 34431.8258 m³
